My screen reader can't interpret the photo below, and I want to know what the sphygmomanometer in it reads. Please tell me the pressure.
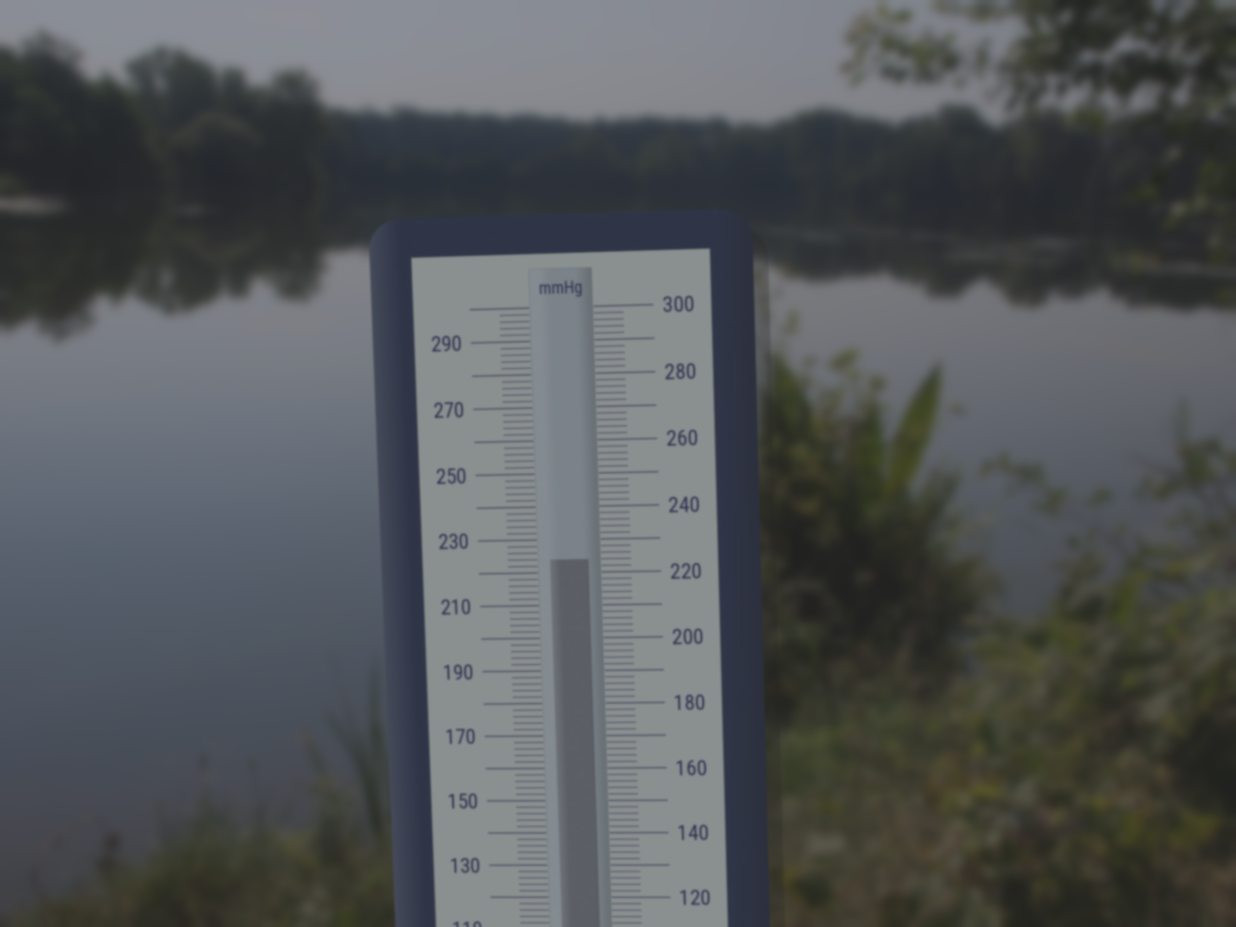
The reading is 224 mmHg
